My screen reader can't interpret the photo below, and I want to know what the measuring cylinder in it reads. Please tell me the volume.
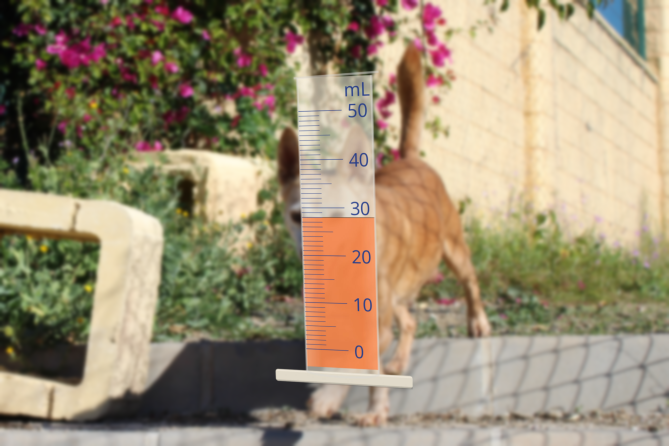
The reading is 28 mL
